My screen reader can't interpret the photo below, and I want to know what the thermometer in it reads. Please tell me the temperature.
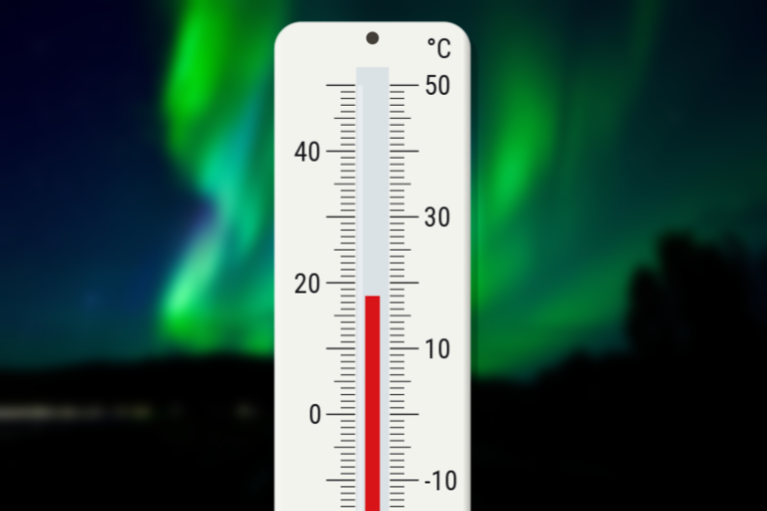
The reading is 18 °C
